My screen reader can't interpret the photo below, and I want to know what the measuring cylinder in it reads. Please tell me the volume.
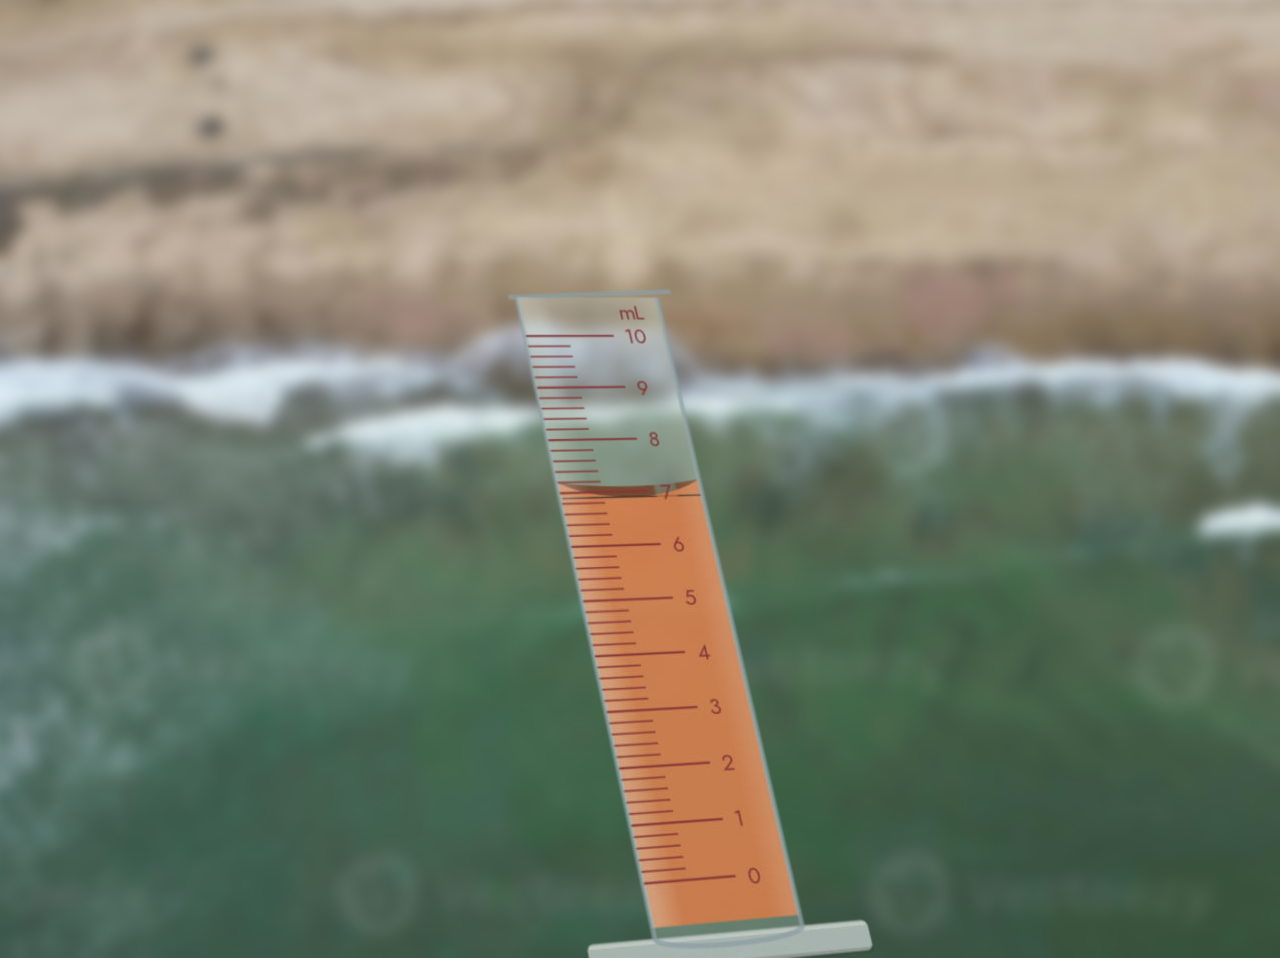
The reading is 6.9 mL
